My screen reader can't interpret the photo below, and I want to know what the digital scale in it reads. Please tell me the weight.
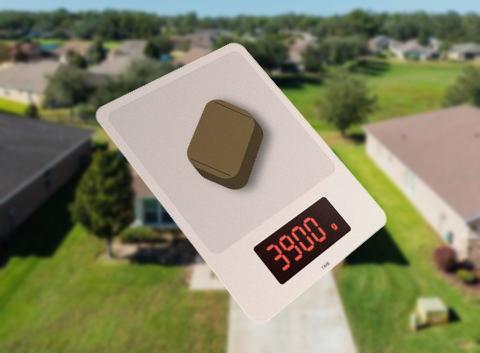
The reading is 3900 g
